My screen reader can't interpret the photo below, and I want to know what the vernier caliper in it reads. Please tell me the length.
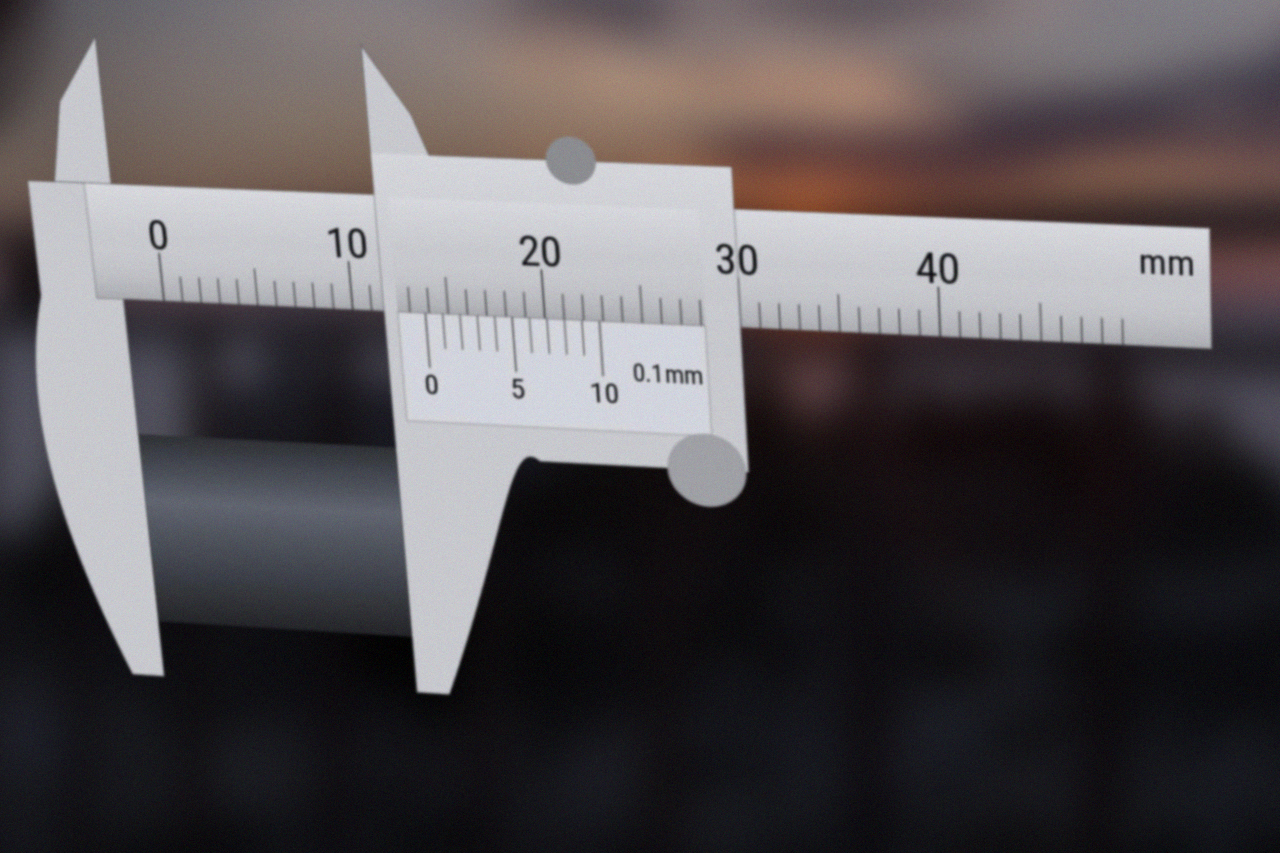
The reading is 13.8 mm
